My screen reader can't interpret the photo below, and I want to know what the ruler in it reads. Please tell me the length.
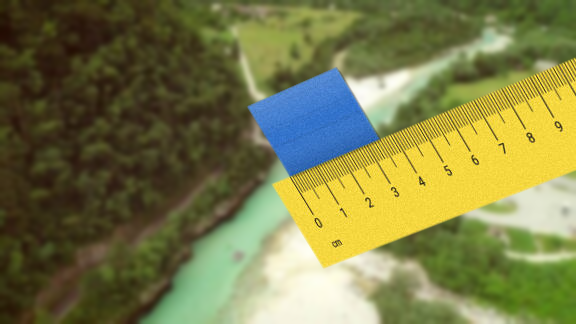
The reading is 3.5 cm
